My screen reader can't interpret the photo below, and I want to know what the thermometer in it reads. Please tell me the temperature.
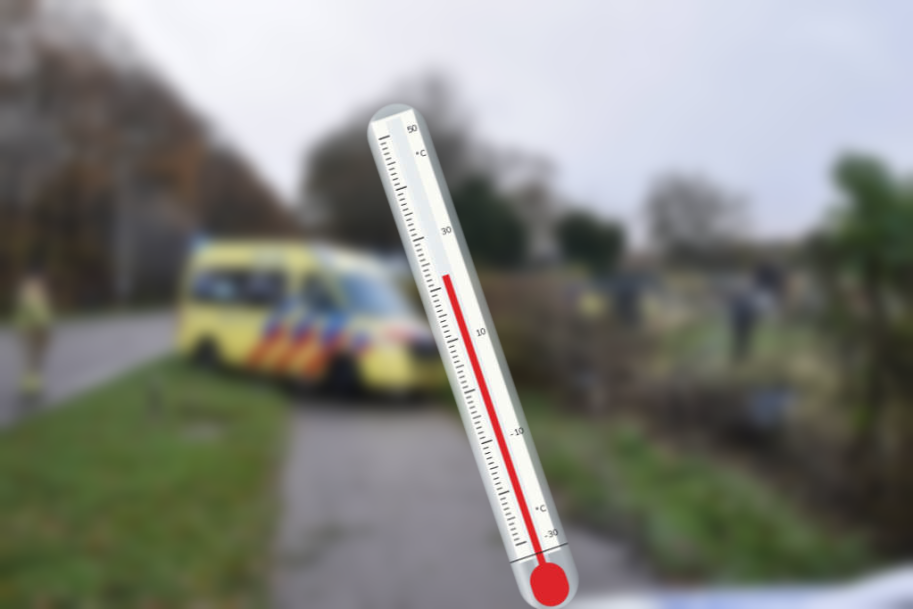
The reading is 22 °C
